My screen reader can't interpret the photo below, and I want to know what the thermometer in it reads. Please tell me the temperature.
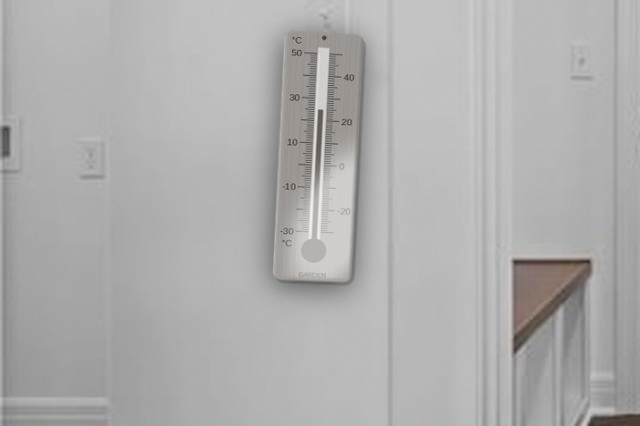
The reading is 25 °C
